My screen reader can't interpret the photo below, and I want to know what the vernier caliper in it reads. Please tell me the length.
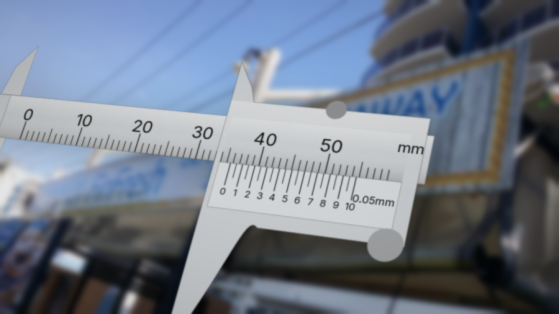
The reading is 35.6 mm
